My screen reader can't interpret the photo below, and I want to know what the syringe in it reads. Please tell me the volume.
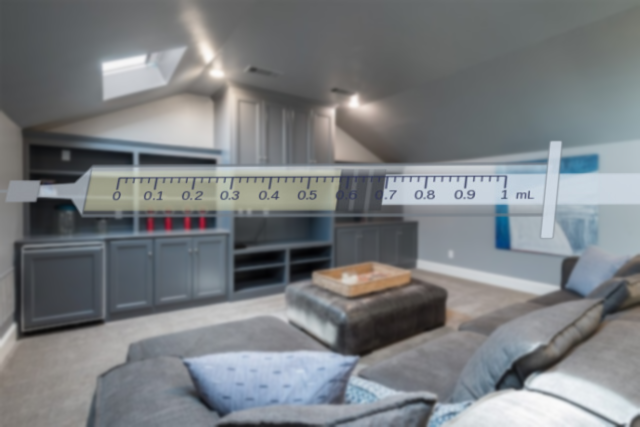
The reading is 0.58 mL
